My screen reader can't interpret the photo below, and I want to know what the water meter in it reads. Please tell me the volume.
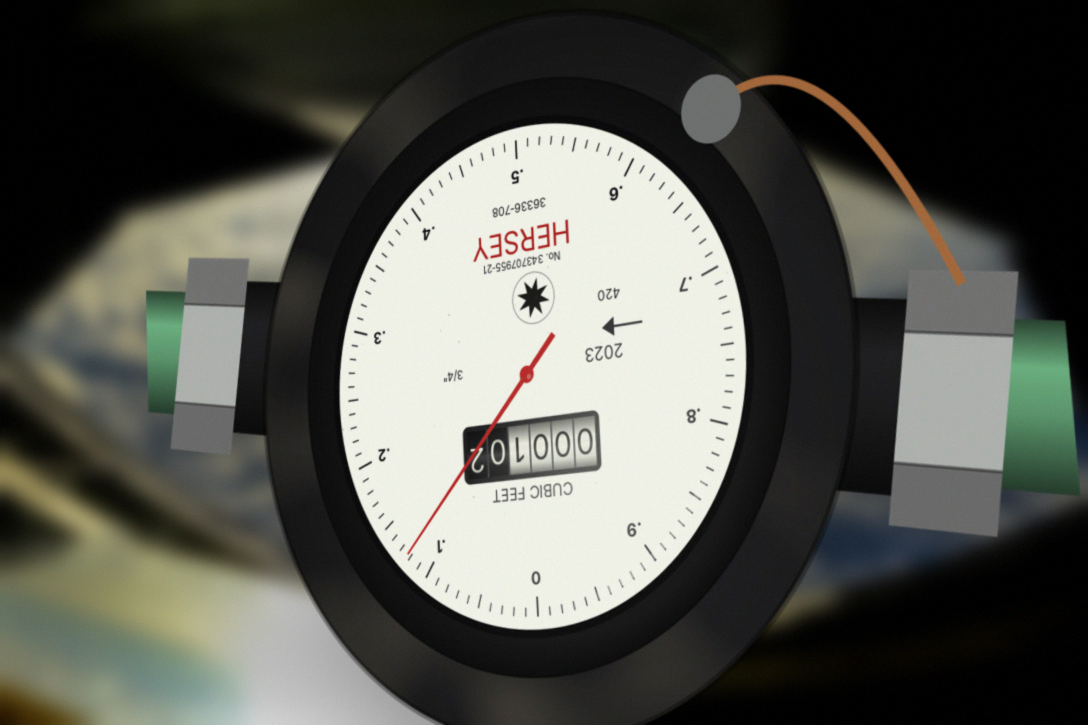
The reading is 102.12 ft³
